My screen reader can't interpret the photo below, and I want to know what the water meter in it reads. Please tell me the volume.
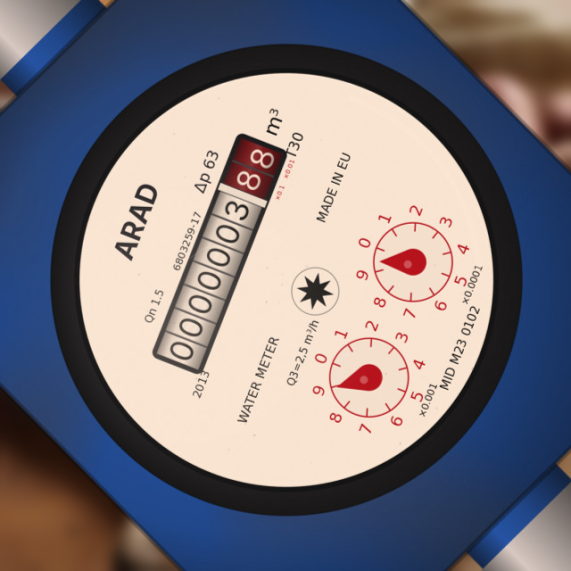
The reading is 3.8789 m³
